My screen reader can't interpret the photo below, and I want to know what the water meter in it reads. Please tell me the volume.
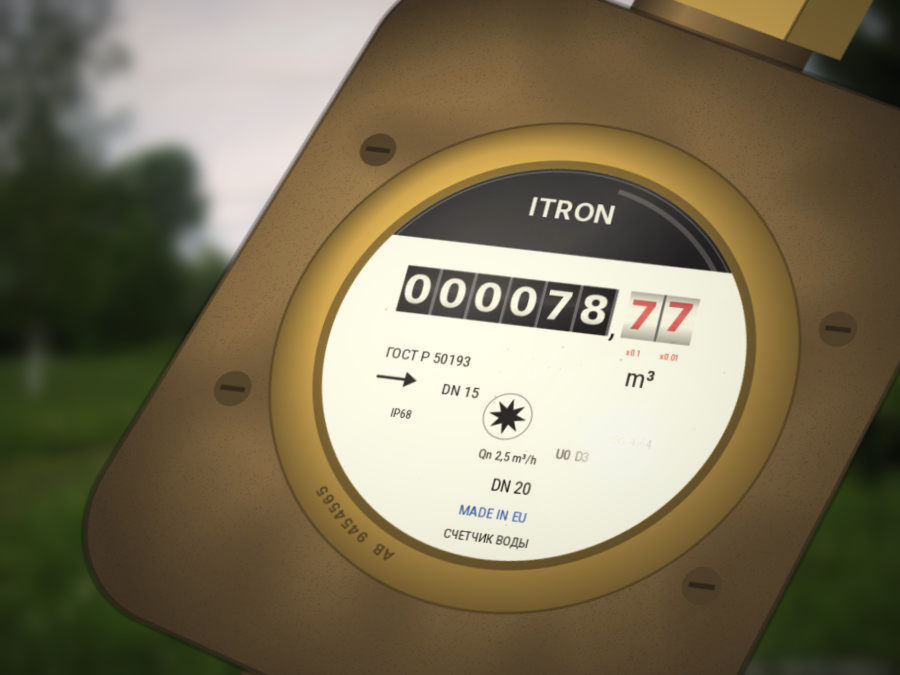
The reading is 78.77 m³
